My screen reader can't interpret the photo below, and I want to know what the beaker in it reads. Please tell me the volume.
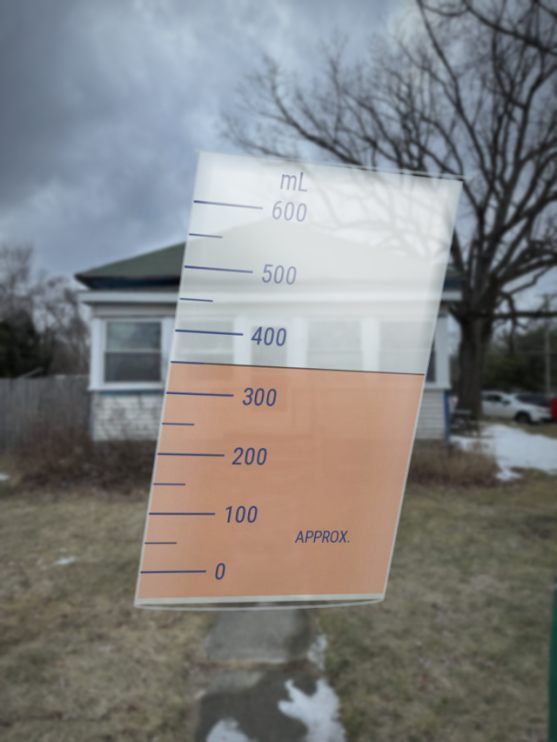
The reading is 350 mL
